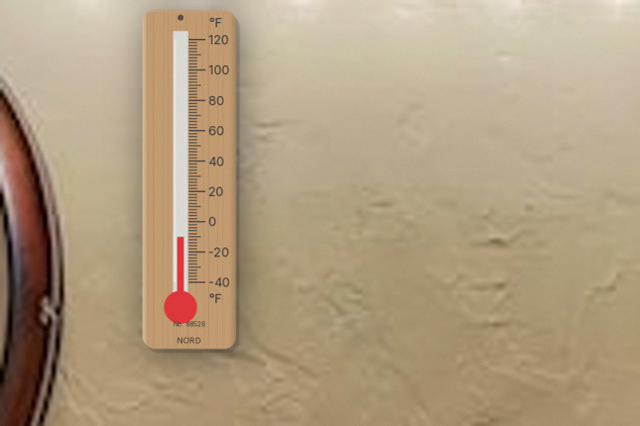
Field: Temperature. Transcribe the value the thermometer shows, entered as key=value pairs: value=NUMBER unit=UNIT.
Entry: value=-10 unit=°F
